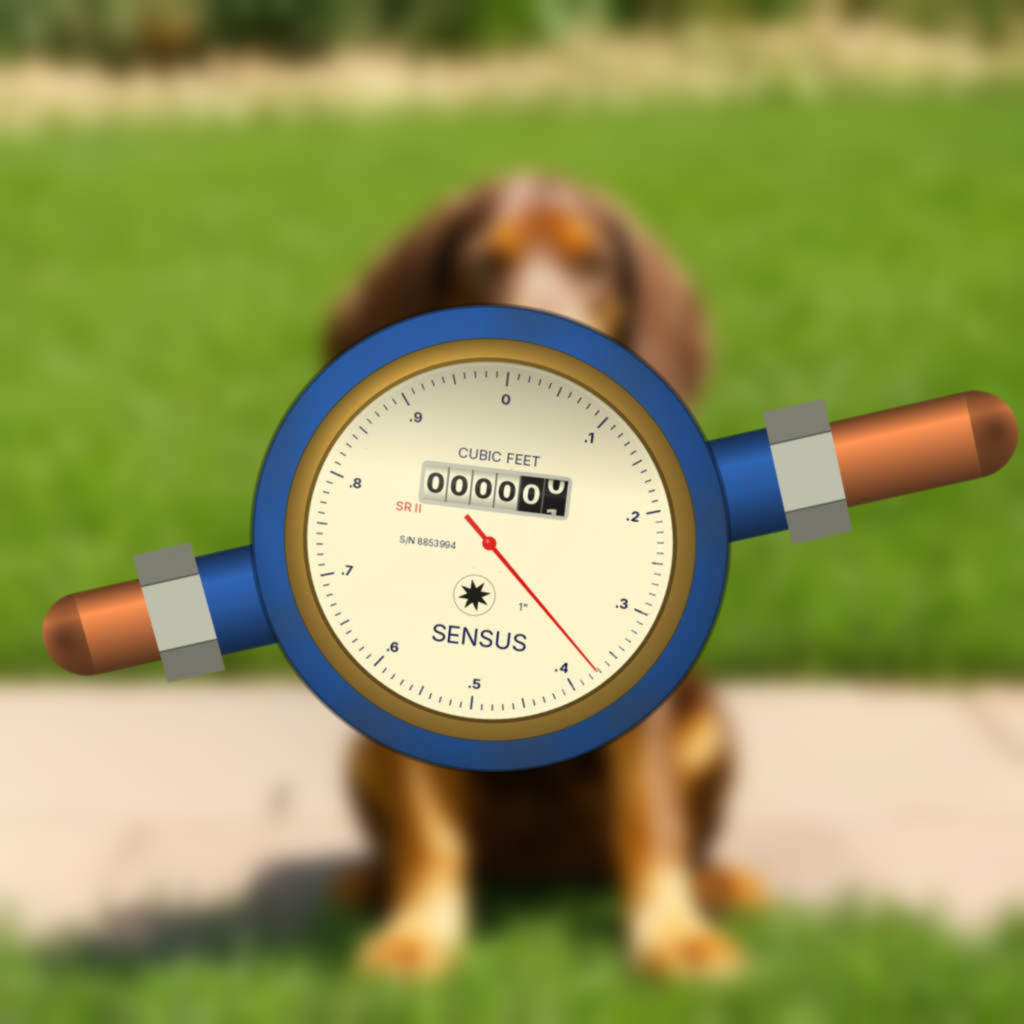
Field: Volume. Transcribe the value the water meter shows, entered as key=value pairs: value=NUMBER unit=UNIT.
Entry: value=0.37 unit=ft³
